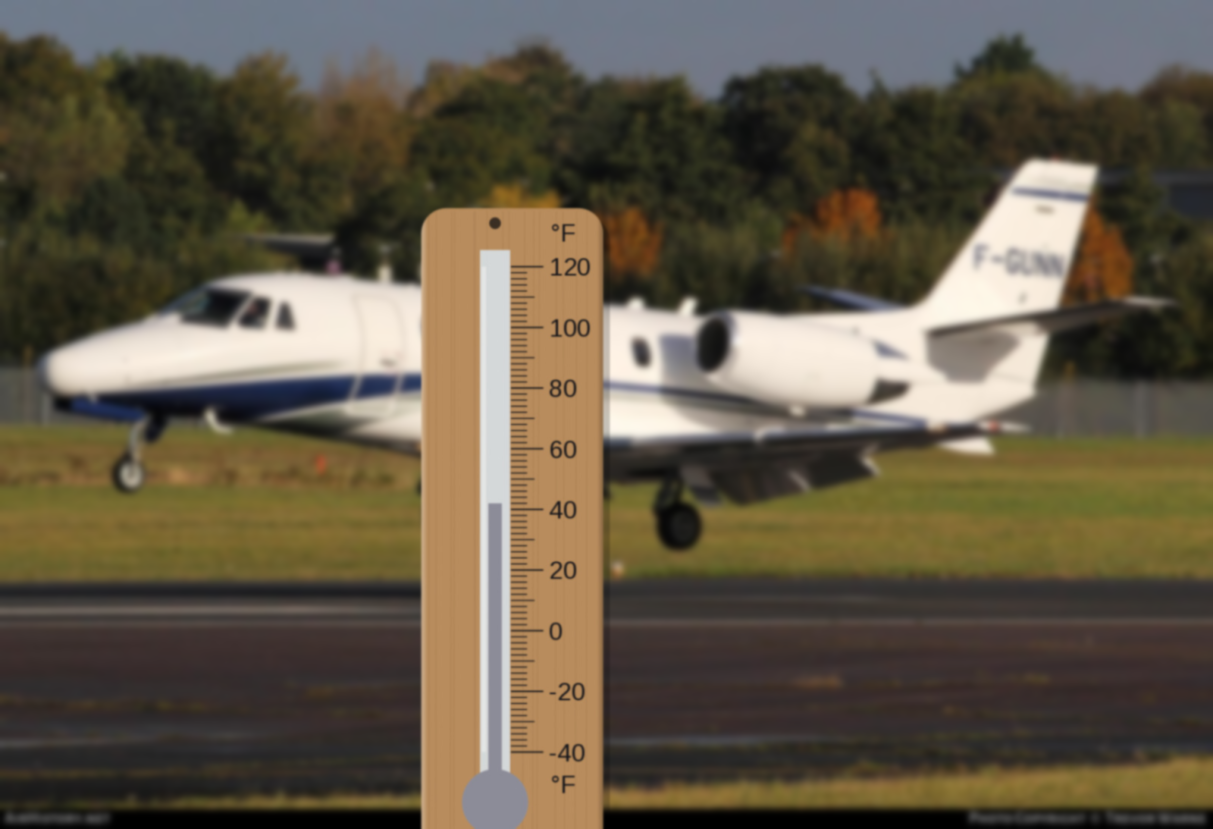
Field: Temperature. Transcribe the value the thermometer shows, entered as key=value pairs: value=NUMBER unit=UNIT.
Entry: value=42 unit=°F
